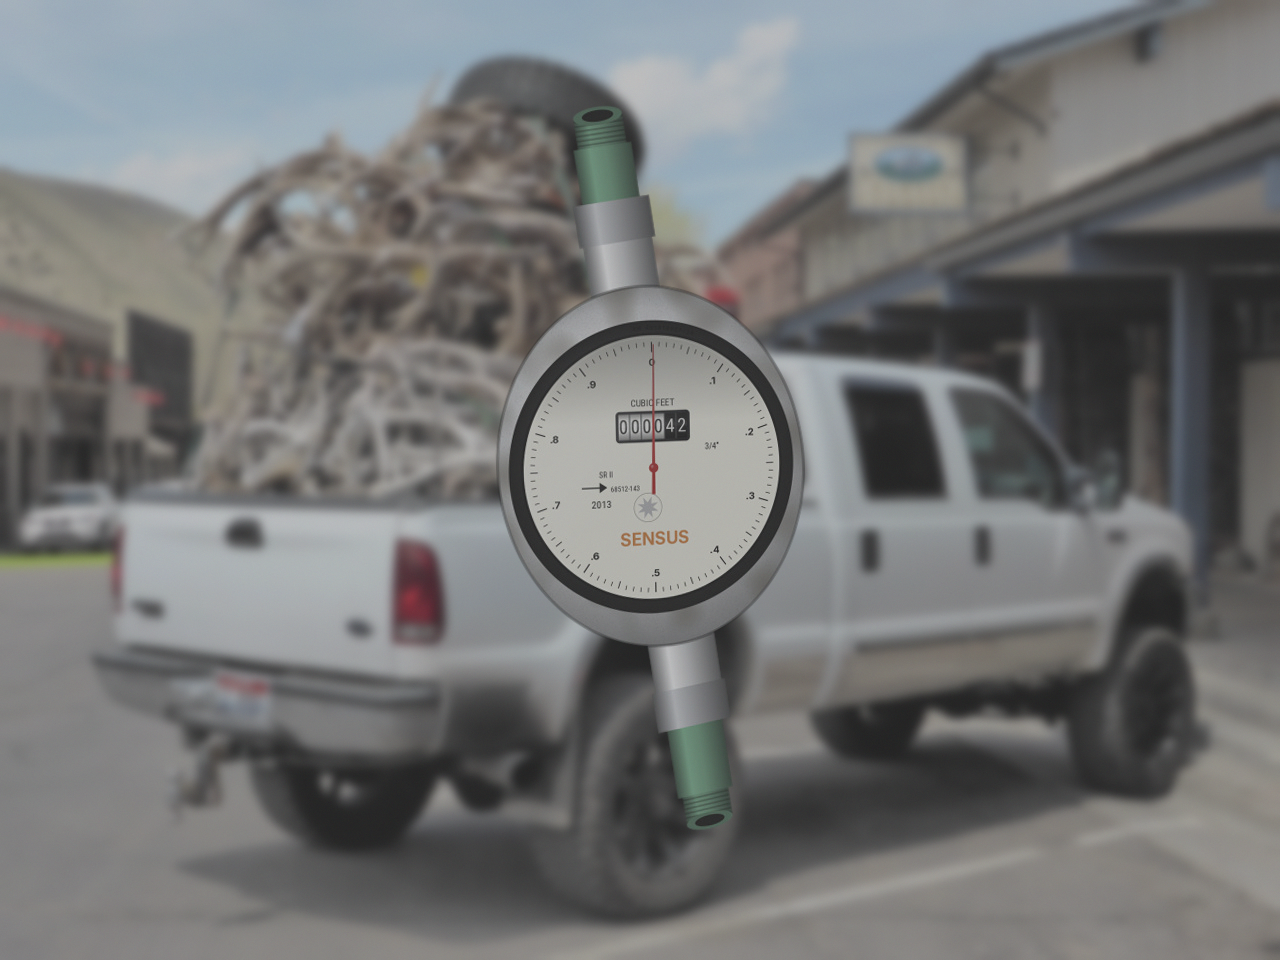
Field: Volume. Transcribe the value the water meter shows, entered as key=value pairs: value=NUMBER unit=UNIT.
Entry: value=42.00 unit=ft³
